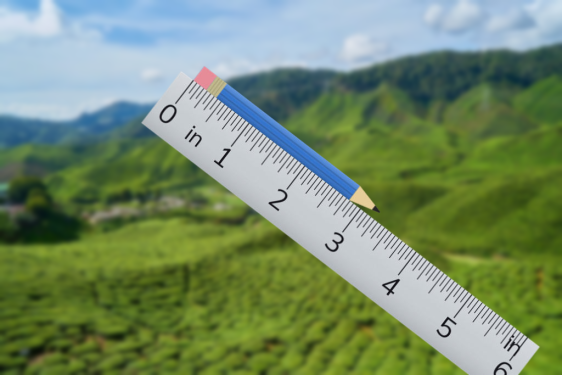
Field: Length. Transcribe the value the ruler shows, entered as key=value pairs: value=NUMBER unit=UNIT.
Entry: value=3.25 unit=in
